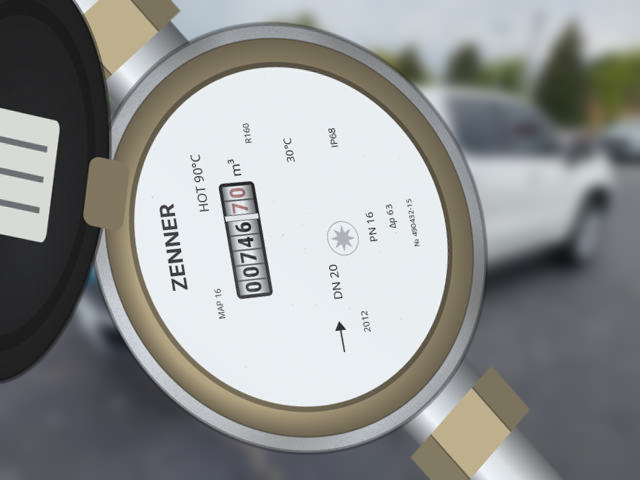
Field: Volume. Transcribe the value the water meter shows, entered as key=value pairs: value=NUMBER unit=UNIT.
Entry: value=746.70 unit=m³
